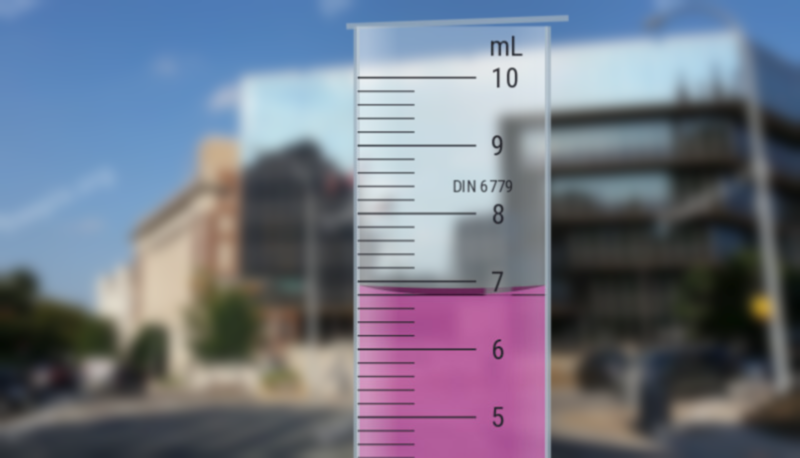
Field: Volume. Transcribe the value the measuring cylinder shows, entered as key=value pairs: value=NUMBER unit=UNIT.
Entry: value=6.8 unit=mL
